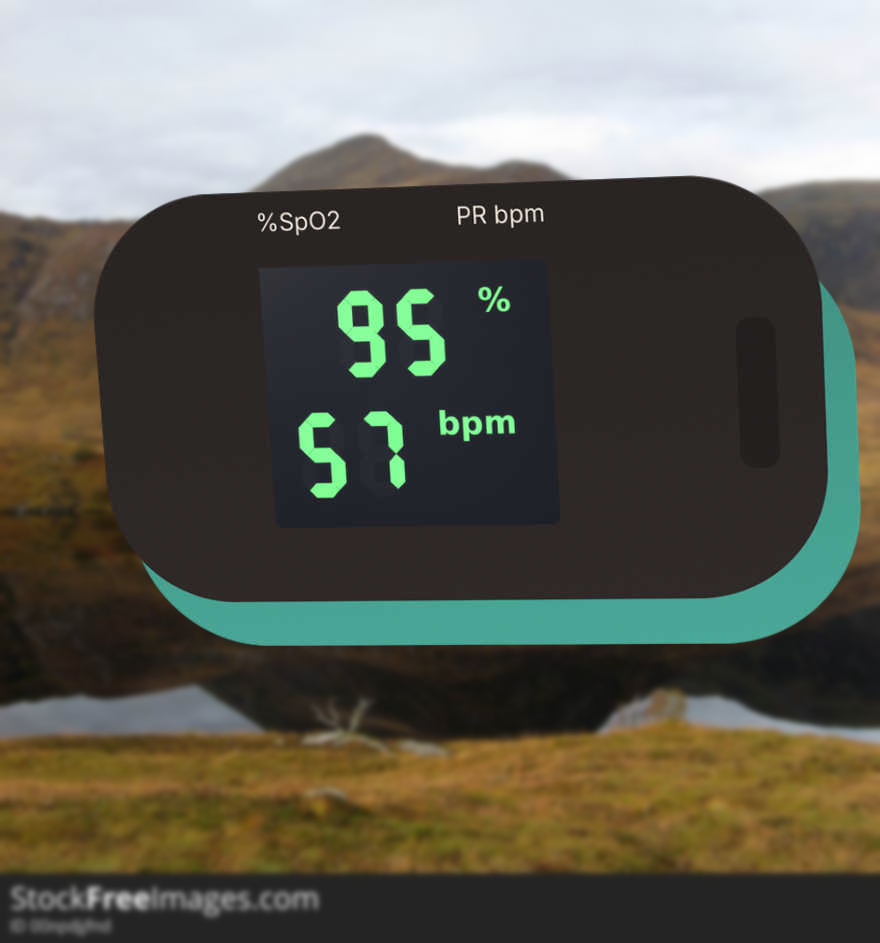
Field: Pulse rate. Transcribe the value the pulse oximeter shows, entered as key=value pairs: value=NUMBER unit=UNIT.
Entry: value=57 unit=bpm
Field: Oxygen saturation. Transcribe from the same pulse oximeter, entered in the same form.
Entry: value=95 unit=%
